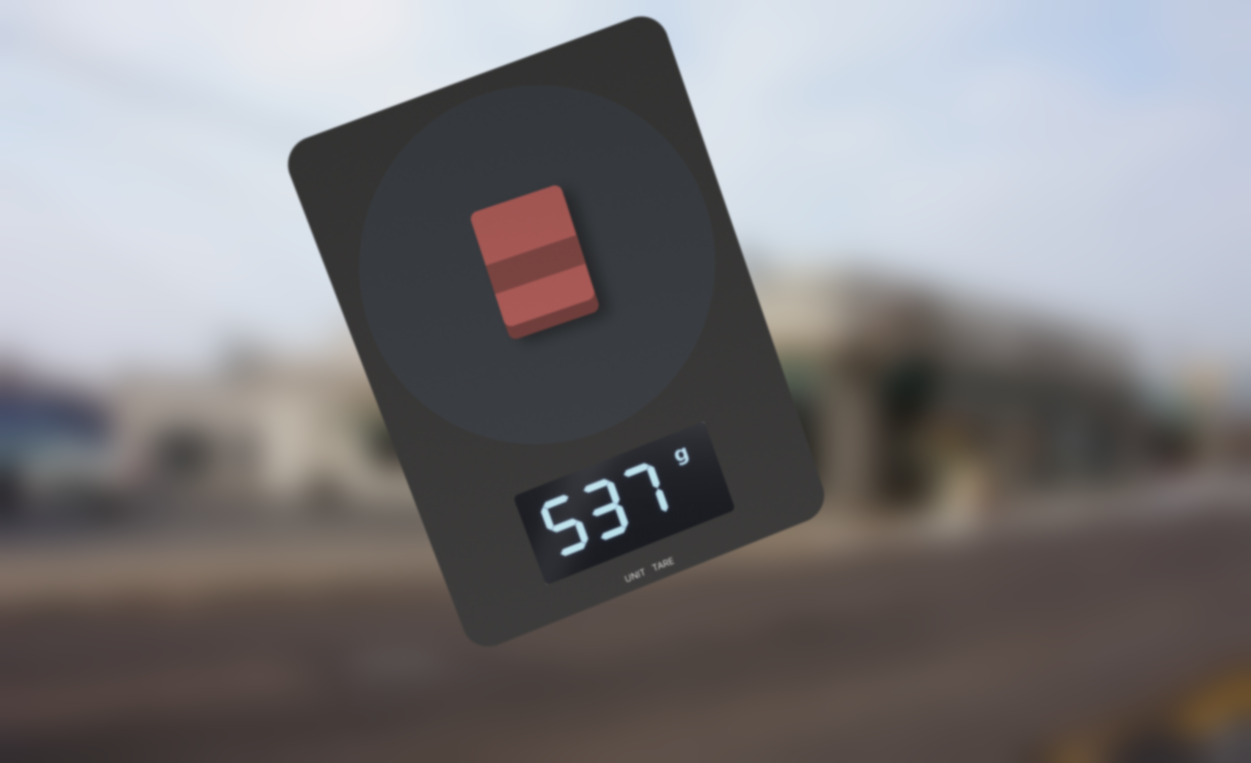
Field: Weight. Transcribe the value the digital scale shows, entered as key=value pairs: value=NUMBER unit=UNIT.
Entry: value=537 unit=g
